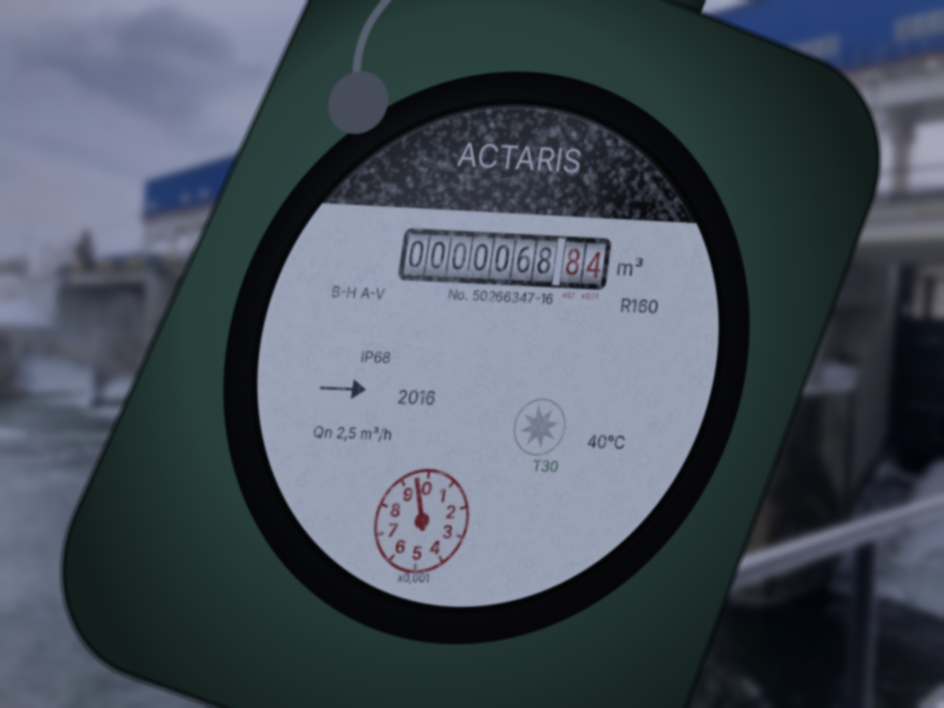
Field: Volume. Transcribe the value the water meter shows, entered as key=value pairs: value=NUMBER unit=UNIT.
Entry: value=68.839 unit=m³
